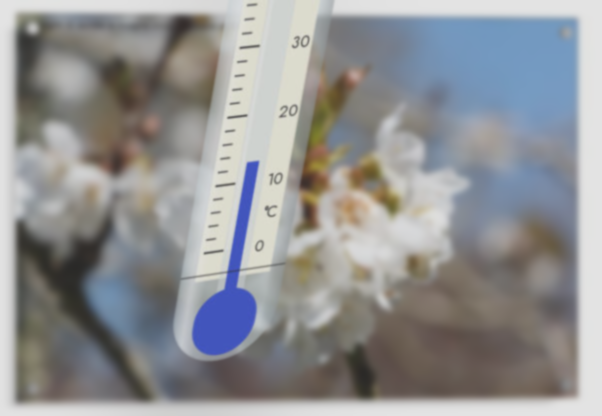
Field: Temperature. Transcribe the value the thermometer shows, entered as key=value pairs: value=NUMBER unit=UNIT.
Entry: value=13 unit=°C
